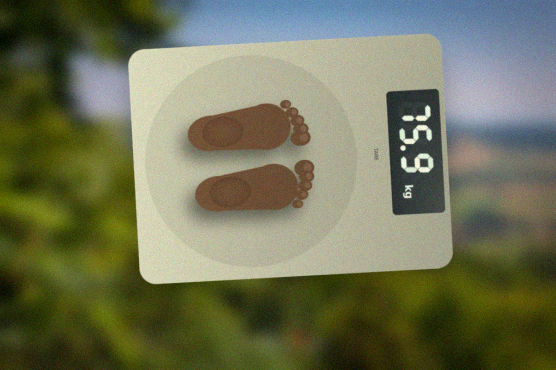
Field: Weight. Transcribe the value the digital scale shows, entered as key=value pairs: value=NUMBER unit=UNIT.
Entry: value=75.9 unit=kg
